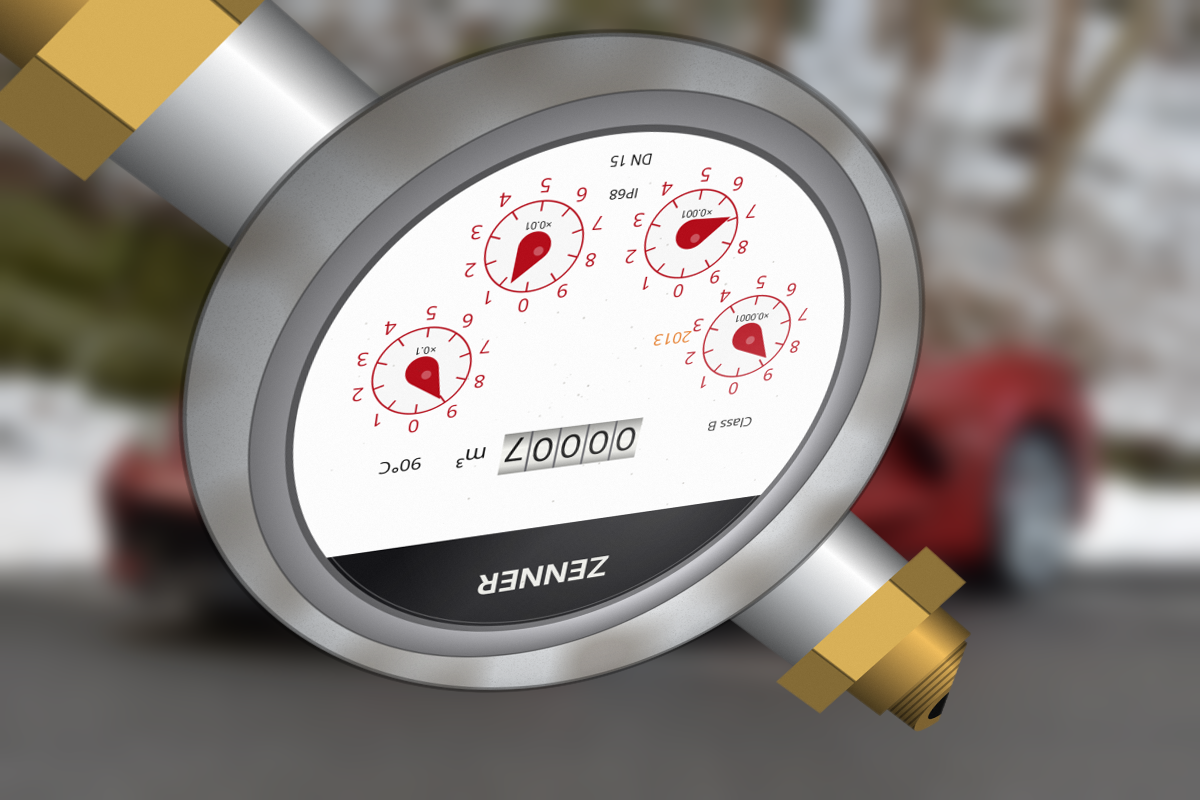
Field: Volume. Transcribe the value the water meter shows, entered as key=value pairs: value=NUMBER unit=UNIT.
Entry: value=6.9068 unit=m³
